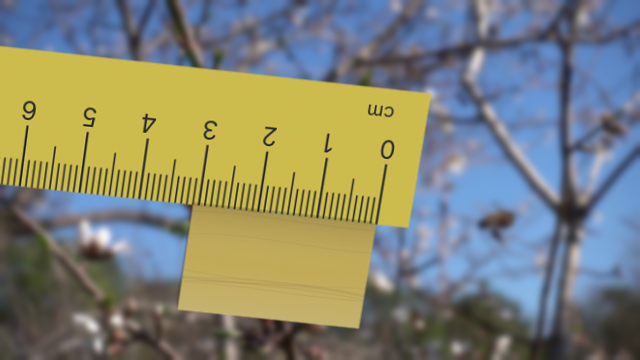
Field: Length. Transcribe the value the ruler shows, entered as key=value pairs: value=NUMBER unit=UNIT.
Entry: value=3.1 unit=cm
